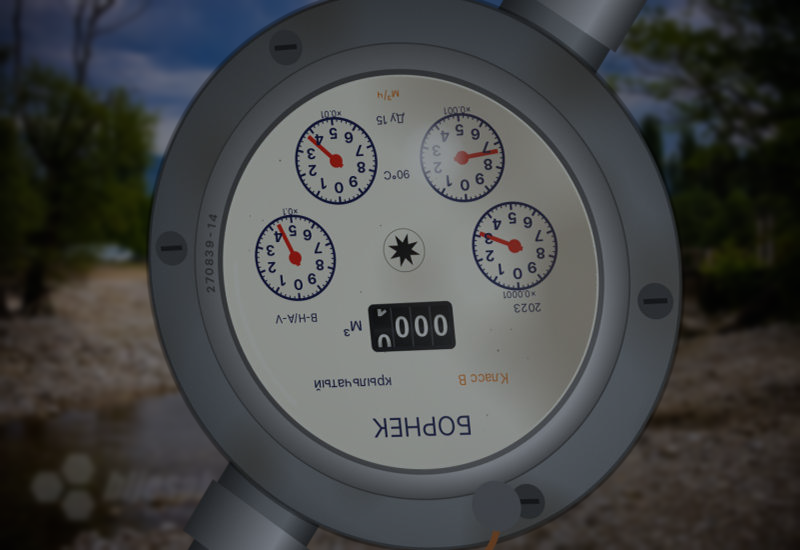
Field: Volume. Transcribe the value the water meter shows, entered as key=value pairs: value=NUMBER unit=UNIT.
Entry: value=0.4373 unit=m³
